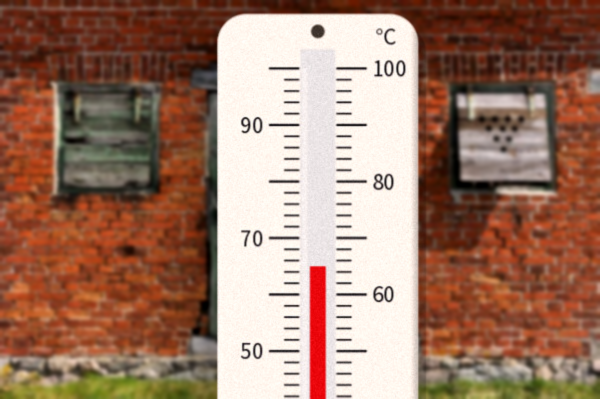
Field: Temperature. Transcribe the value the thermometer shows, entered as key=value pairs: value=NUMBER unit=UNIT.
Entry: value=65 unit=°C
